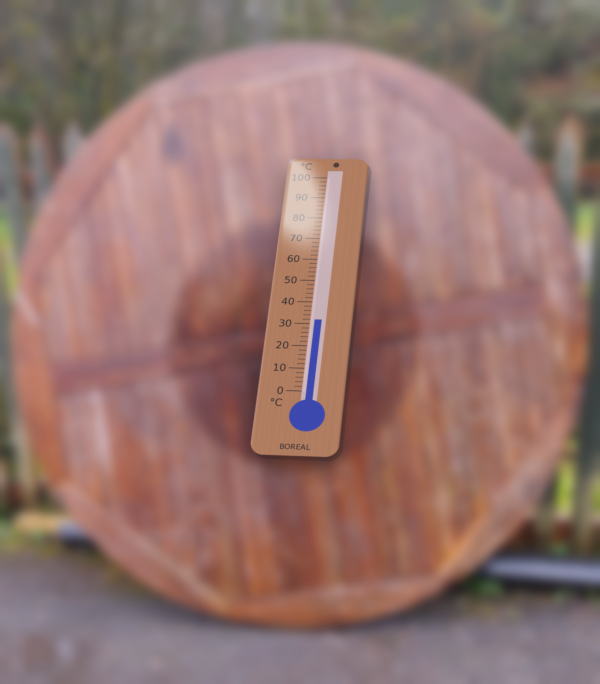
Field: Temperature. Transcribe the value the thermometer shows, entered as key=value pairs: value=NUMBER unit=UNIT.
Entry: value=32 unit=°C
